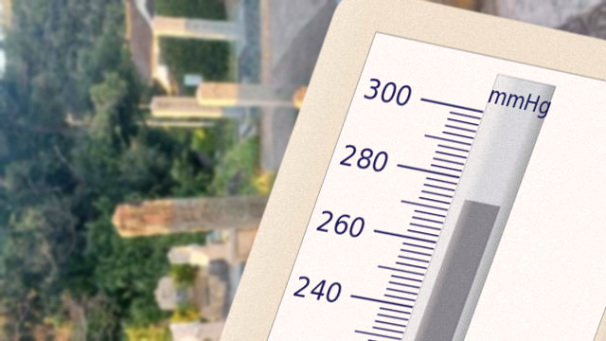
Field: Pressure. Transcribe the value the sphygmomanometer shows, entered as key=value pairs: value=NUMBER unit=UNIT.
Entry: value=274 unit=mmHg
